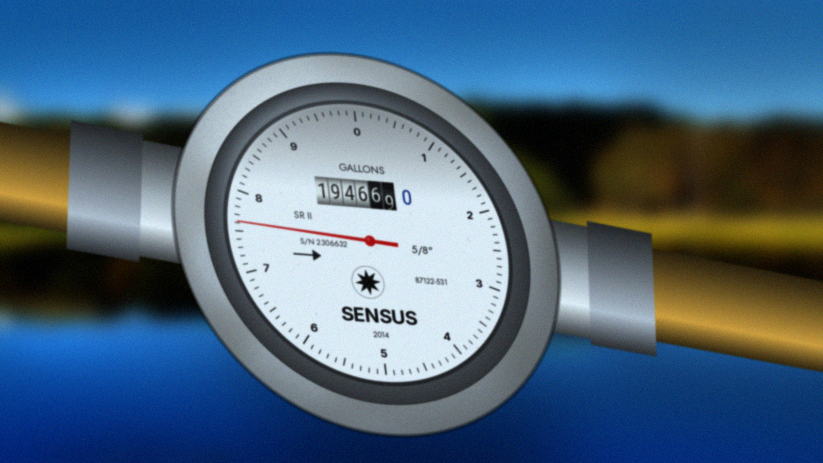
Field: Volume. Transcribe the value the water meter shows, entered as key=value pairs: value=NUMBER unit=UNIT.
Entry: value=1946687.6 unit=gal
